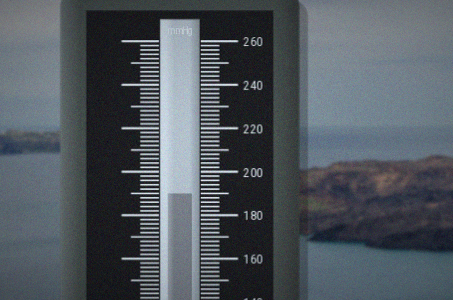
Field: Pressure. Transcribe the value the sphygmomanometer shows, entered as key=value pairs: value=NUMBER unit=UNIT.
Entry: value=190 unit=mmHg
